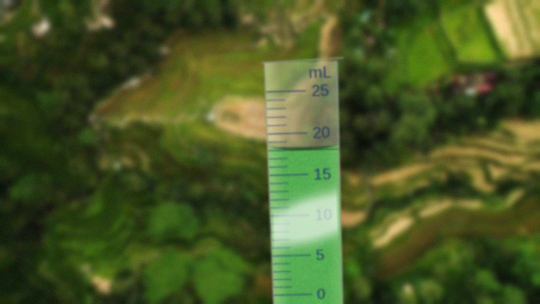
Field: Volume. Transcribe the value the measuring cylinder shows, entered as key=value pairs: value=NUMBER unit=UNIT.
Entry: value=18 unit=mL
